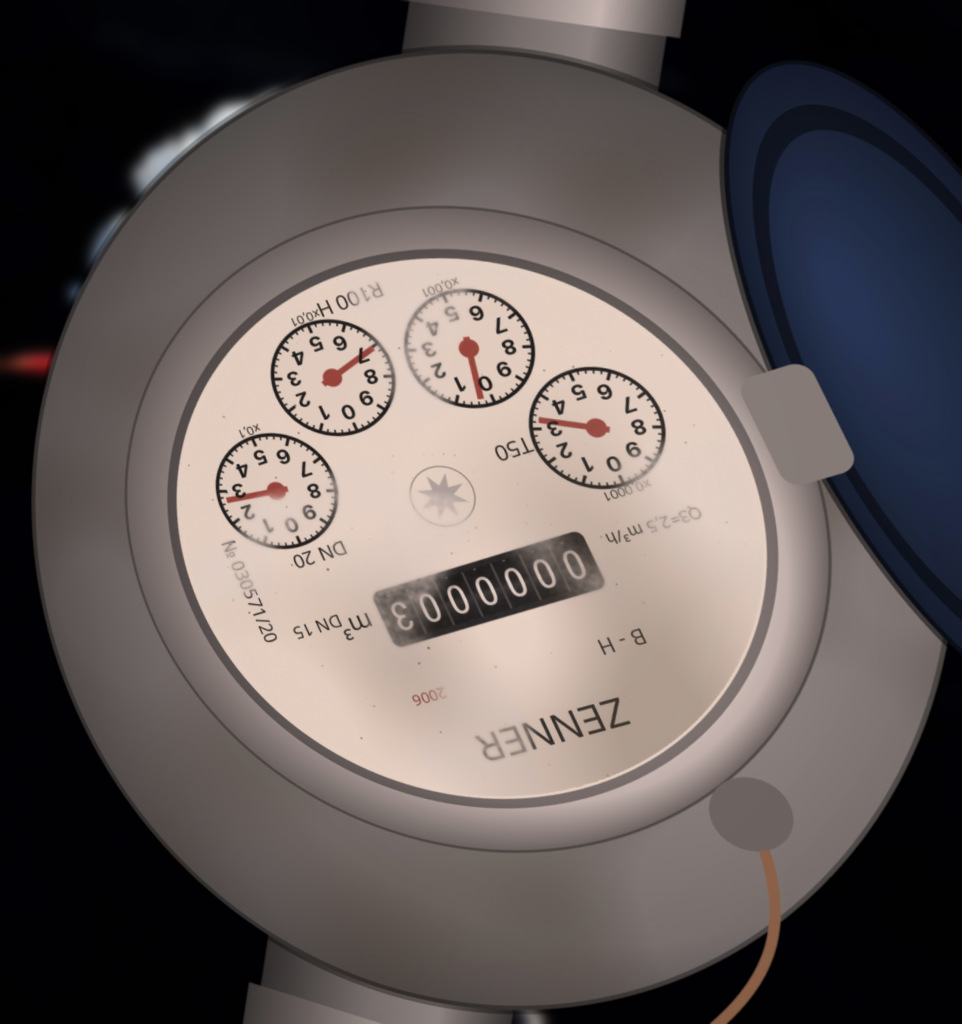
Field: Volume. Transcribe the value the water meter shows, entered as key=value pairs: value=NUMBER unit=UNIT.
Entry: value=3.2703 unit=m³
